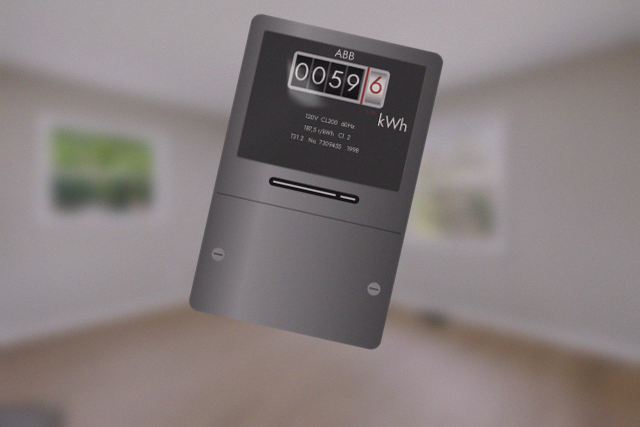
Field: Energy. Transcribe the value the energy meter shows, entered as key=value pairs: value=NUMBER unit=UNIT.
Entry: value=59.6 unit=kWh
